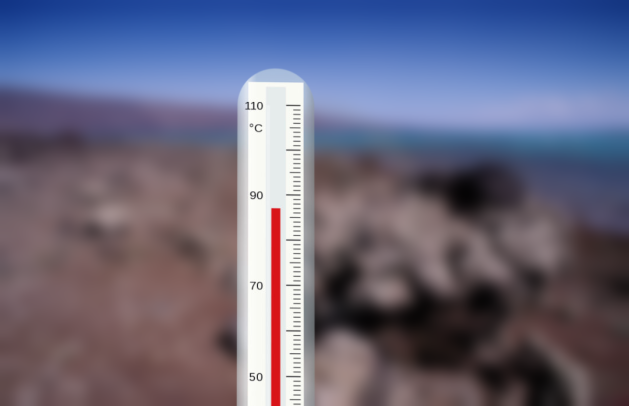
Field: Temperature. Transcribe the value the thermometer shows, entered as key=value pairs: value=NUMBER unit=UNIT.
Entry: value=87 unit=°C
